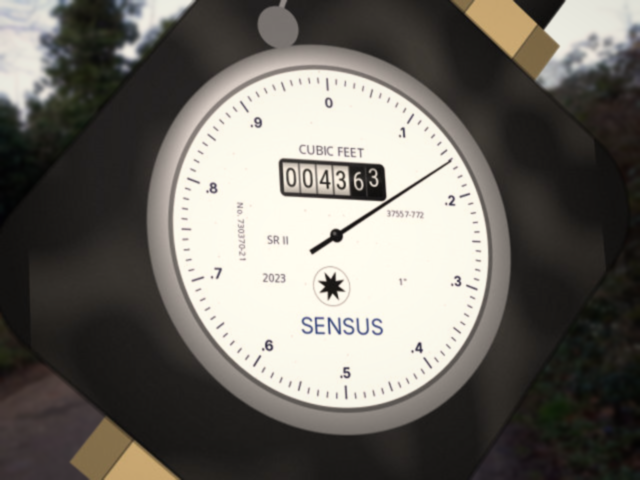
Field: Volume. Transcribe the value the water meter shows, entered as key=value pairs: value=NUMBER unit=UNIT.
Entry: value=4363.16 unit=ft³
